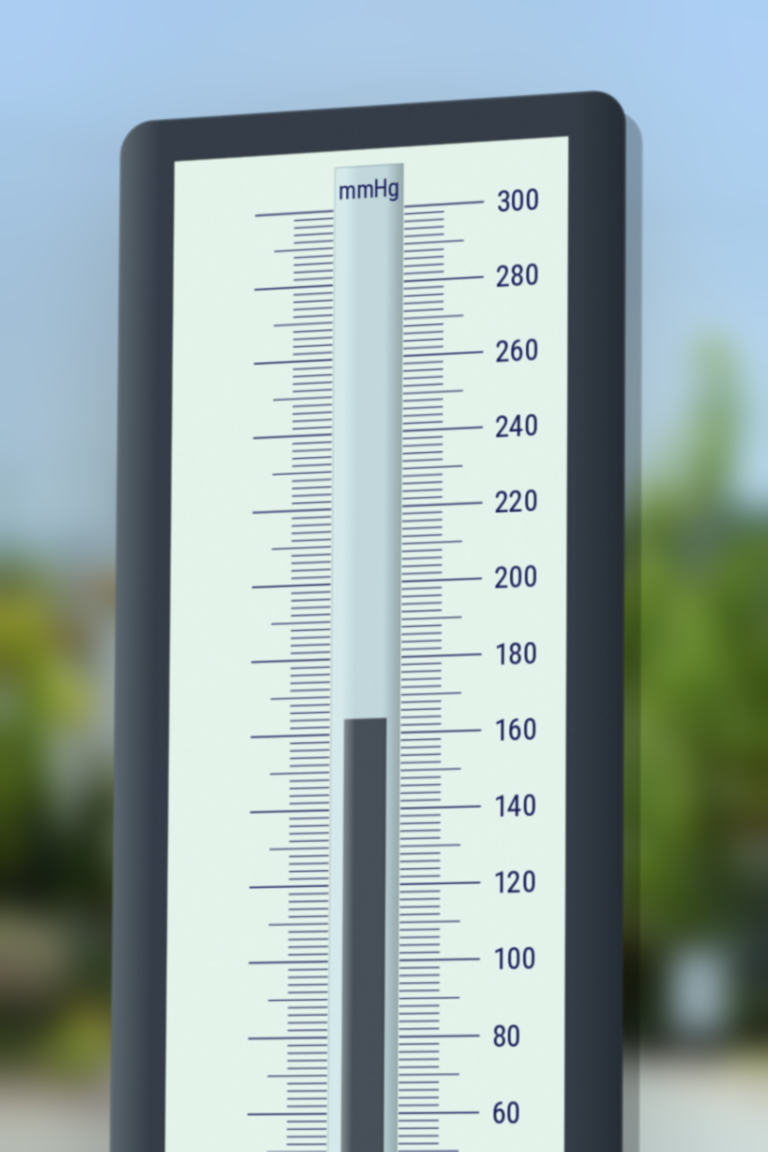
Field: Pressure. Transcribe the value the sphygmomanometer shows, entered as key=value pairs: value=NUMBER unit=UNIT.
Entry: value=164 unit=mmHg
